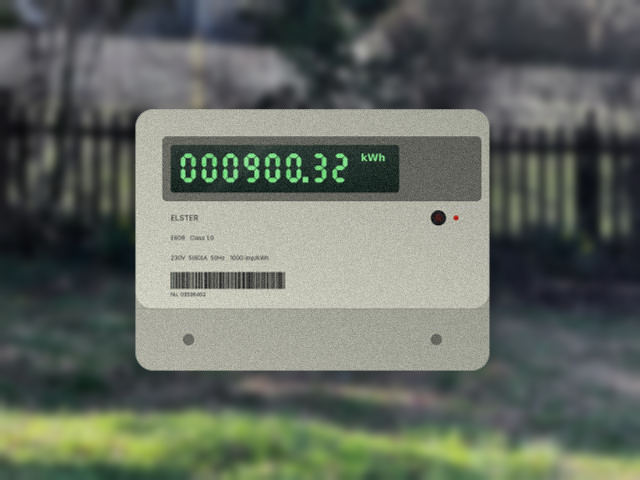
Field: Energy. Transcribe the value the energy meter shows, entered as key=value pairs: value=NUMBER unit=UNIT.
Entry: value=900.32 unit=kWh
